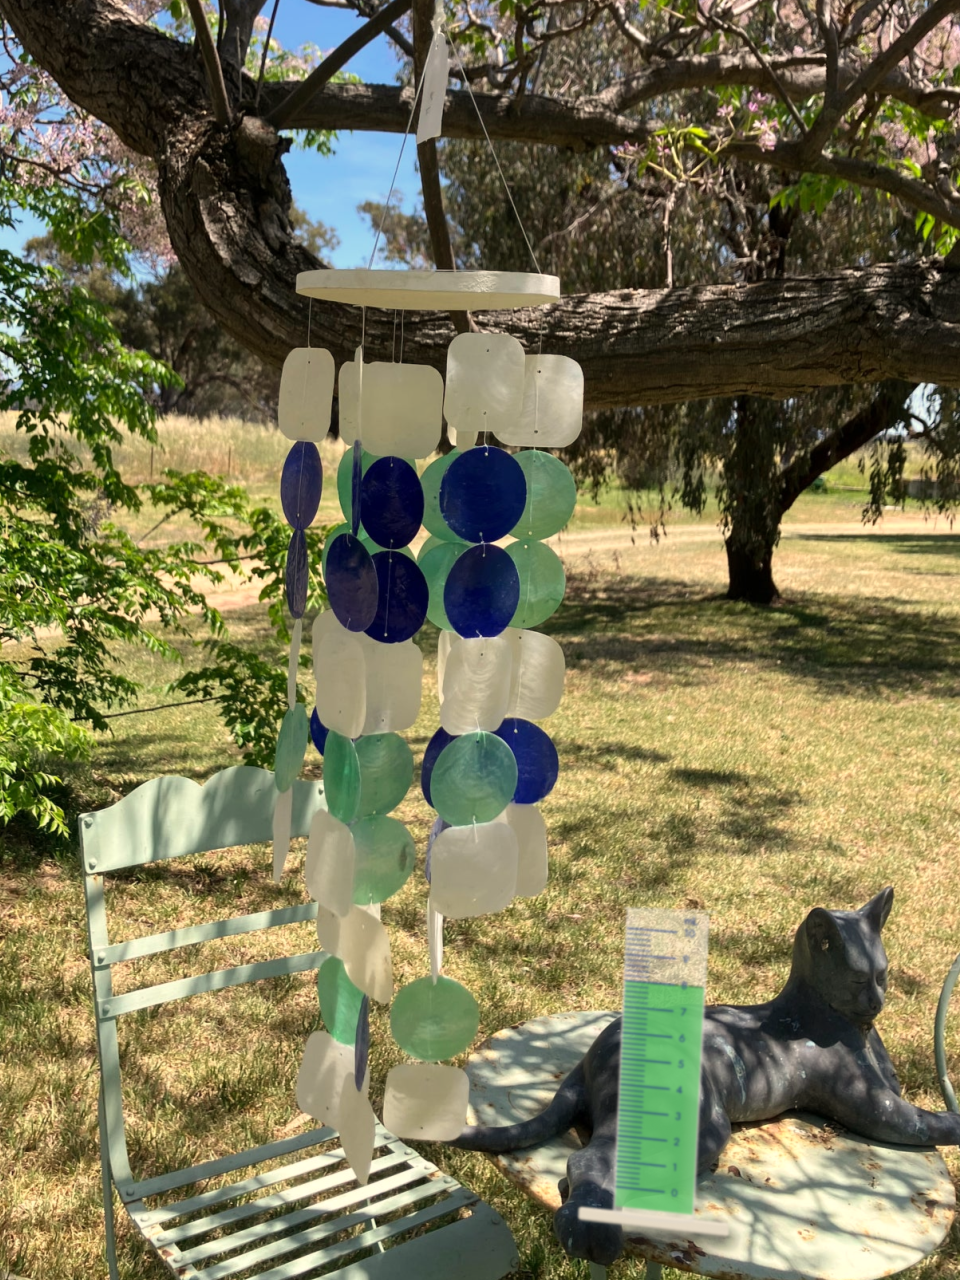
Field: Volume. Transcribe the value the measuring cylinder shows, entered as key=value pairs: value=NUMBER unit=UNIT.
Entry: value=8 unit=mL
